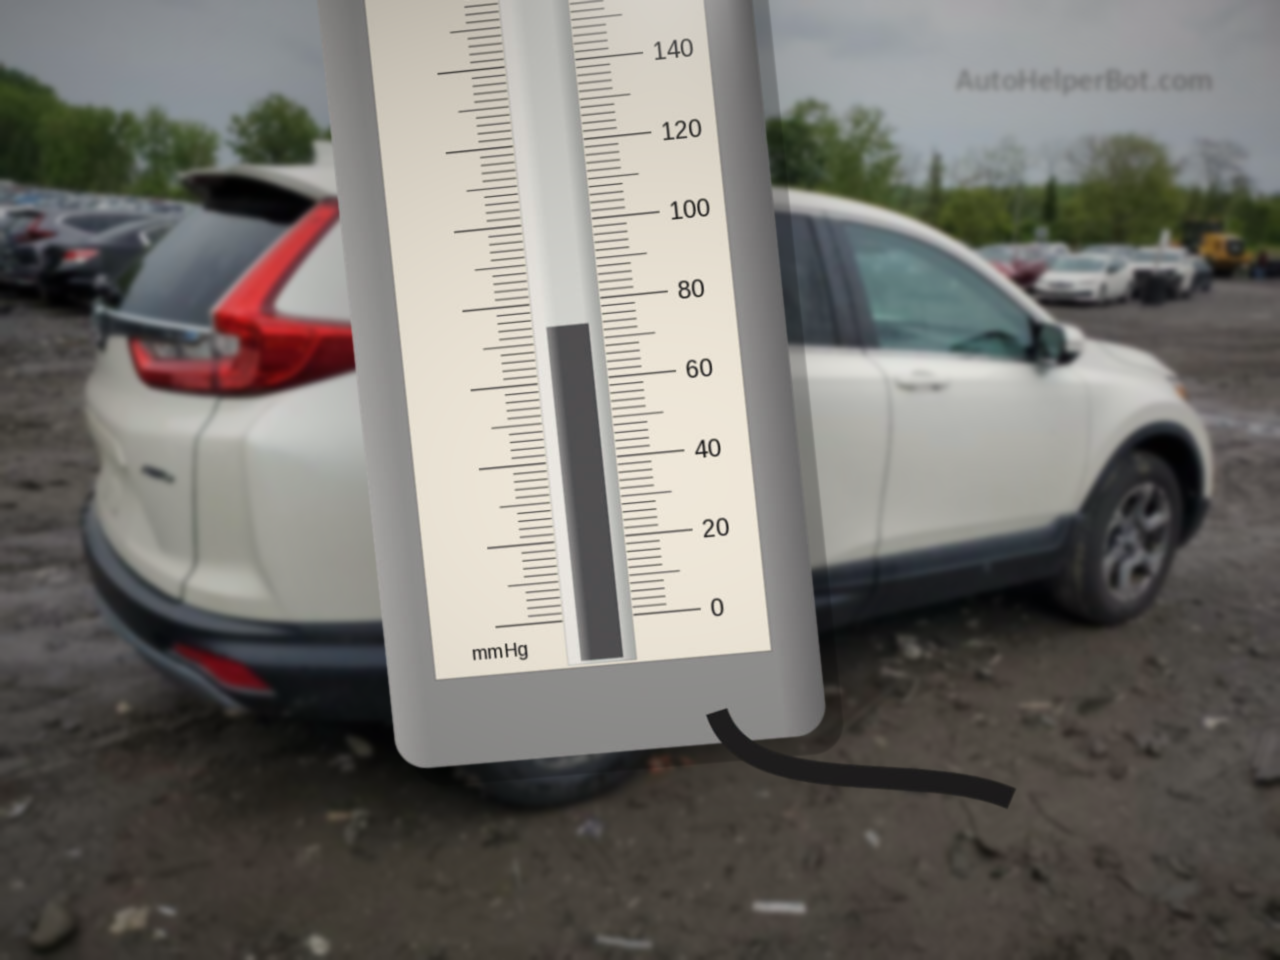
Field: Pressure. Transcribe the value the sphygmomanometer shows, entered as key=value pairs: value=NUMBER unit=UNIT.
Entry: value=74 unit=mmHg
